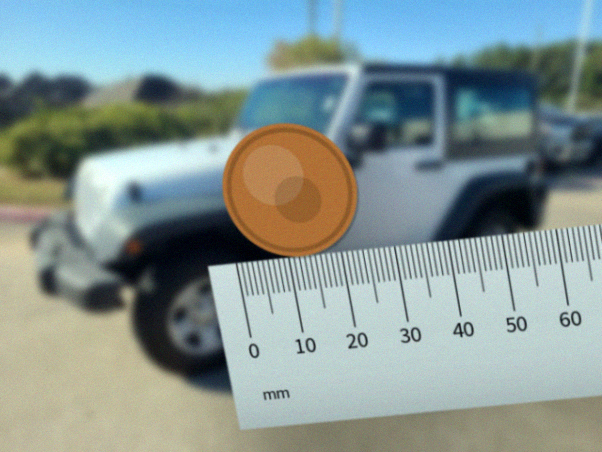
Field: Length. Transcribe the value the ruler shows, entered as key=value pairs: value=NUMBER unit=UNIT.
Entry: value=25 unit=mm
